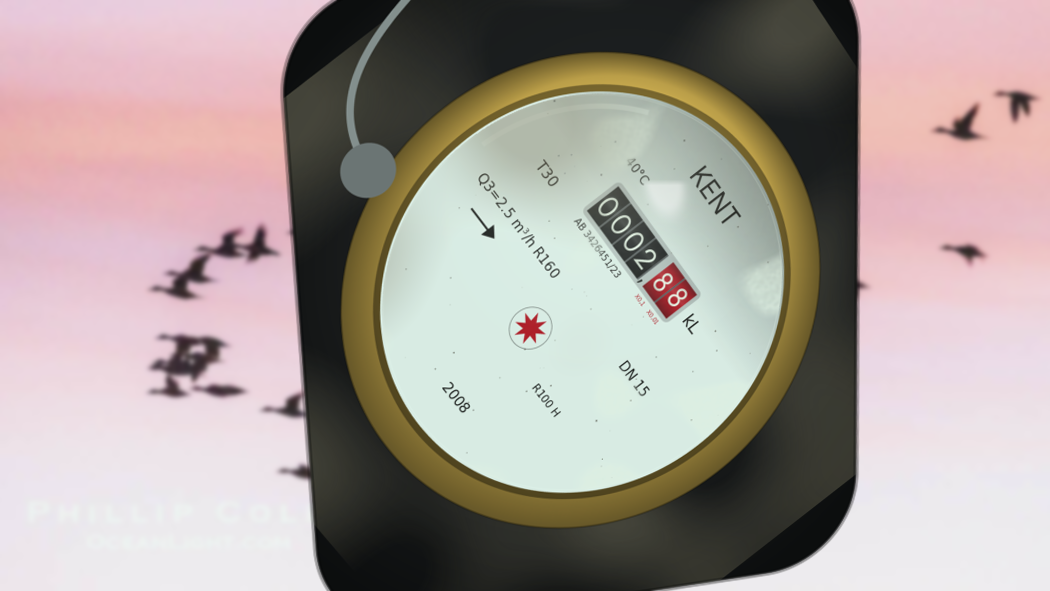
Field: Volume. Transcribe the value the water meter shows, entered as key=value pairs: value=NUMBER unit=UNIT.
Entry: value=2.88 unit=kL
